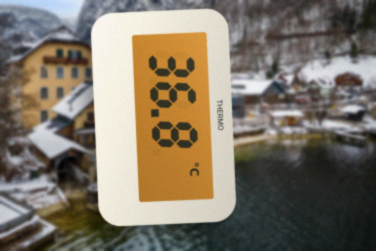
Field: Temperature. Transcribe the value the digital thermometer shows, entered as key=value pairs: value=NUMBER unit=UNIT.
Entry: value=36.8 unit=°C
